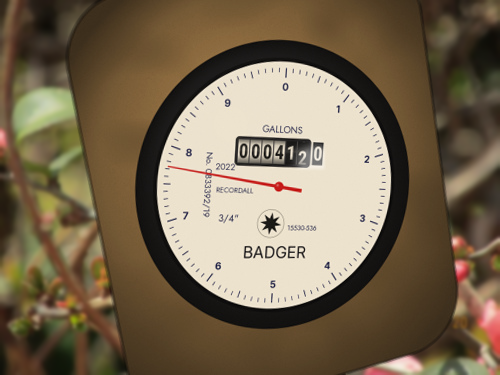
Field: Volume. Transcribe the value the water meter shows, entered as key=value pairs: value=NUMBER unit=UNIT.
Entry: value=4117.7 unit=gal
